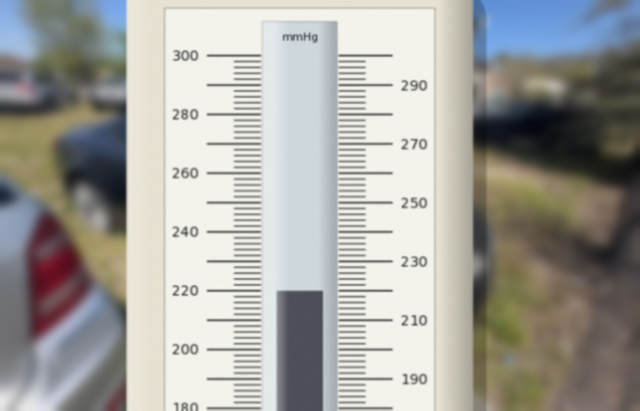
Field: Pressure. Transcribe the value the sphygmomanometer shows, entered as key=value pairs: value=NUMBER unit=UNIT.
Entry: value=220 unit=mmHg
